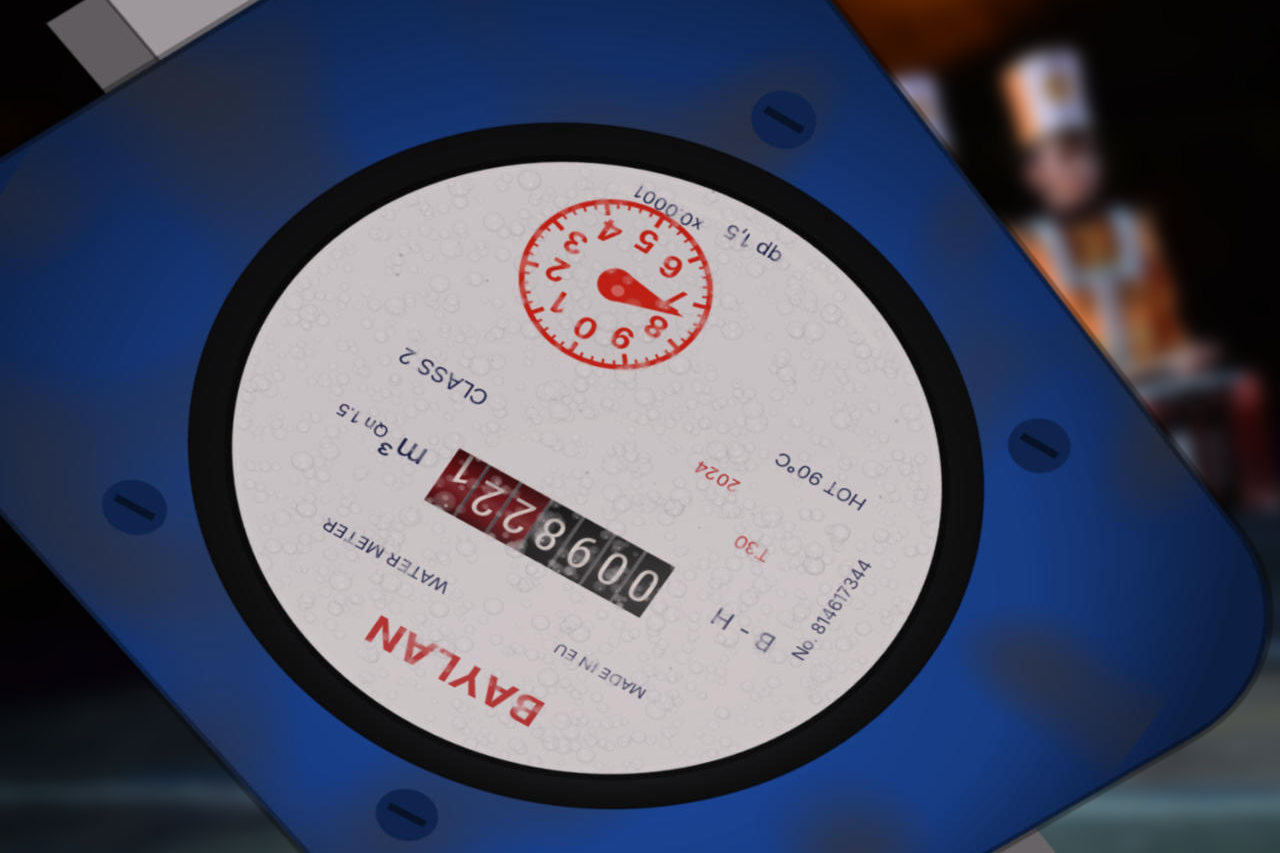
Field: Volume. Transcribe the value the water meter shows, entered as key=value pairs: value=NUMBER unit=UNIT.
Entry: value=98.2207 unit=m³
